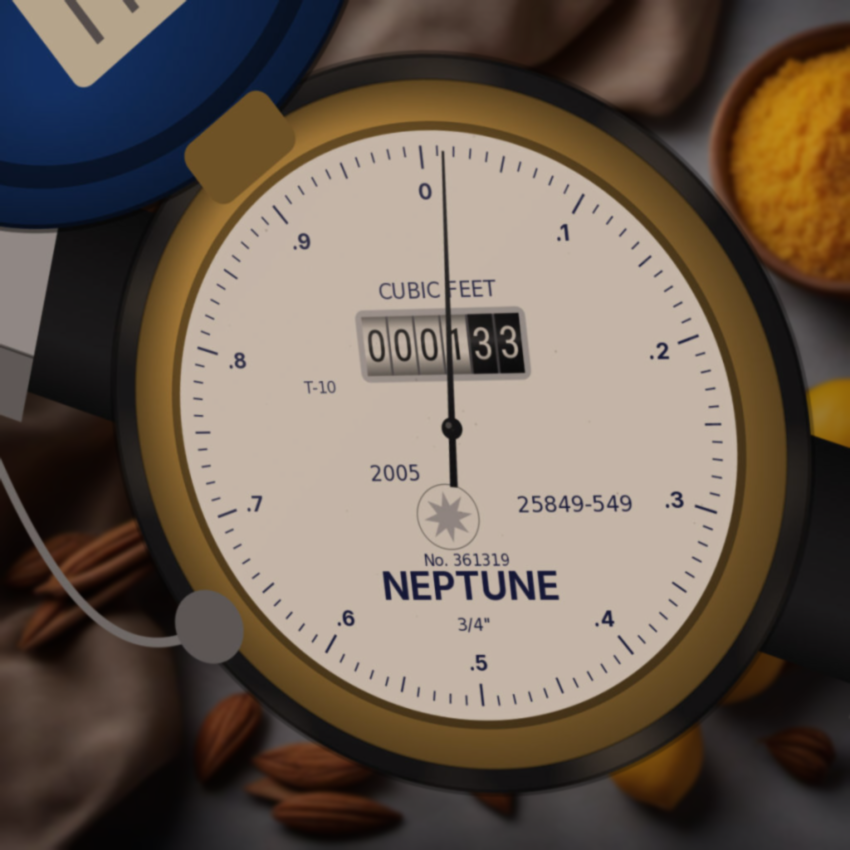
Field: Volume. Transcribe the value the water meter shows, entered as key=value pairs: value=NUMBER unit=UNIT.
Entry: value=133.01 unit=ft³
